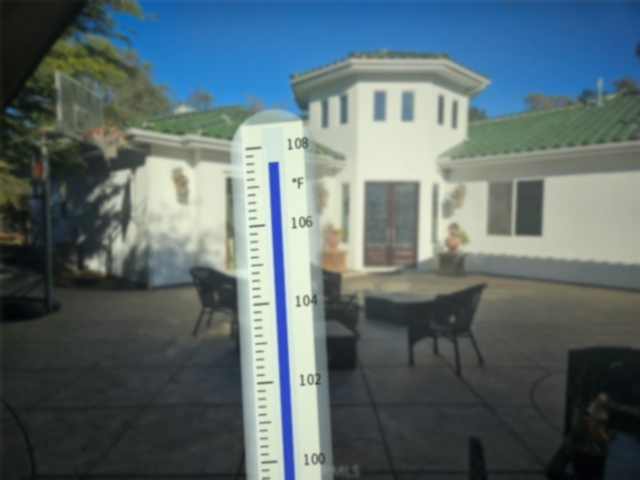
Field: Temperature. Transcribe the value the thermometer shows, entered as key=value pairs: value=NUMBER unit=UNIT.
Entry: value=107.6 unit=°F
